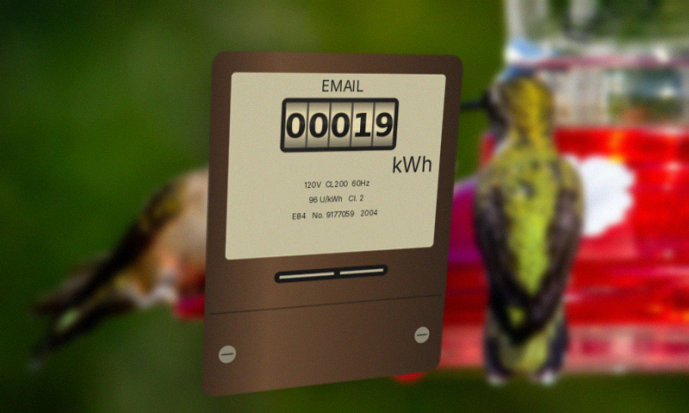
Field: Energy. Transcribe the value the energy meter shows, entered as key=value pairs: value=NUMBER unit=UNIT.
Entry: value=19 unit=kWh
